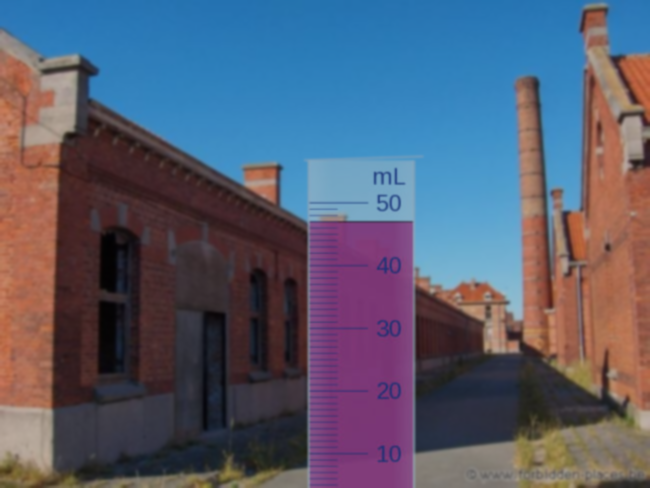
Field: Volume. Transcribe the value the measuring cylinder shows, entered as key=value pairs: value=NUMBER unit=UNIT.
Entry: value=47 unit=mL
